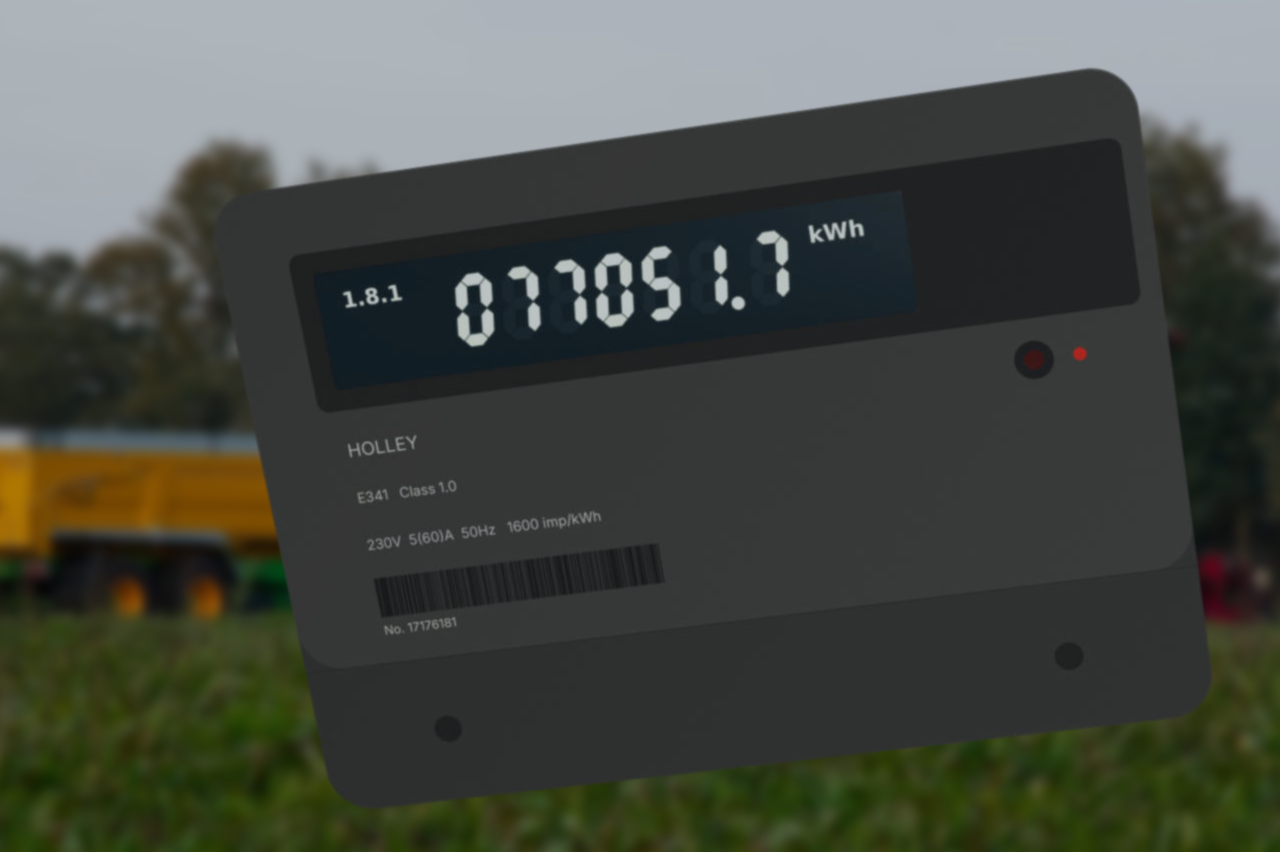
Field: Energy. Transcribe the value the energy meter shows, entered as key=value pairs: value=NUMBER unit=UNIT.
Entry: value=77051.7 unit=kWh
